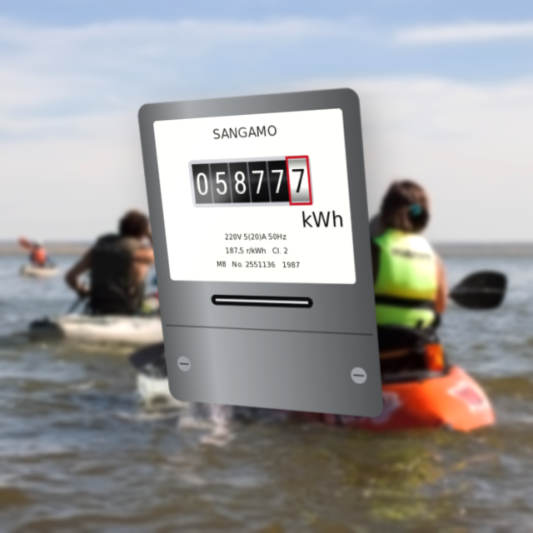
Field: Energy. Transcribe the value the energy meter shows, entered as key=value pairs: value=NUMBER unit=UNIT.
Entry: value=5877.7 unit=kWh
